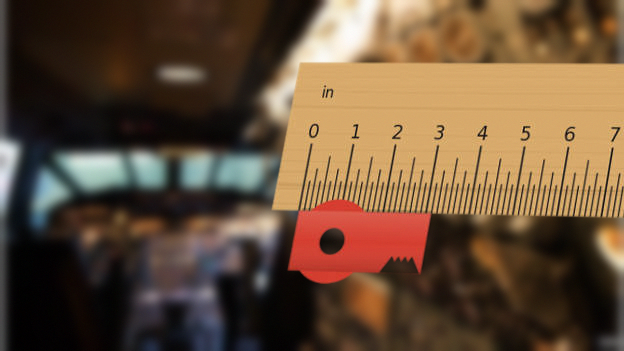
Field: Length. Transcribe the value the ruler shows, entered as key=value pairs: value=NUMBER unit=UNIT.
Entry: value=3.125 unit=in
